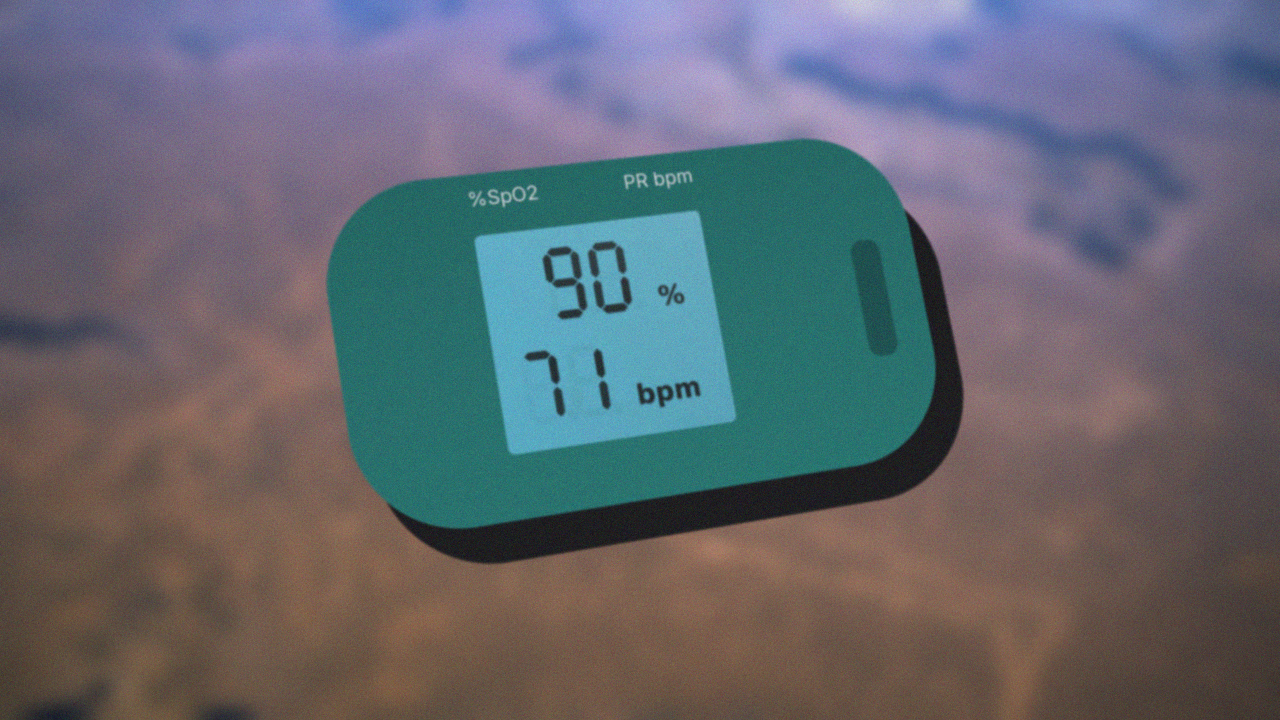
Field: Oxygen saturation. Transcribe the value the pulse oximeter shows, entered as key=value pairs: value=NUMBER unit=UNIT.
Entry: value=90 unit=%
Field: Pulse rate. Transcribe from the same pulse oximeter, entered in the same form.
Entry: value=71 unit=bpm
